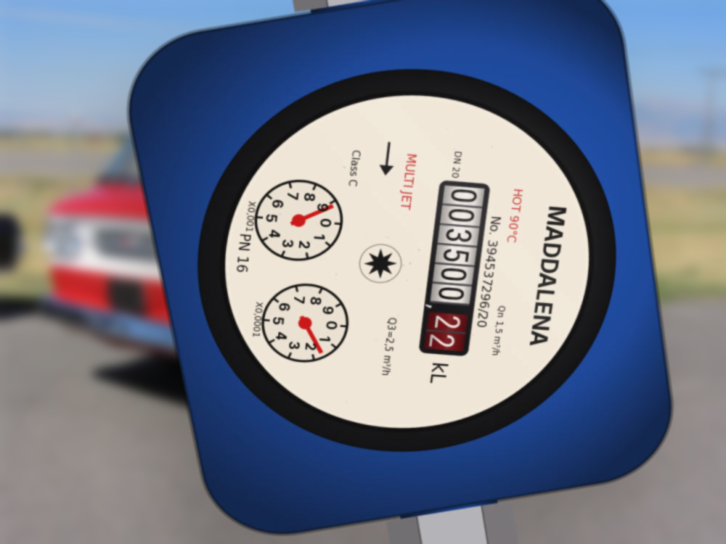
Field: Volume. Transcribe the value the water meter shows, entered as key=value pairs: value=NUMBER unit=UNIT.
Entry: value=3500.2191 unit=kL
